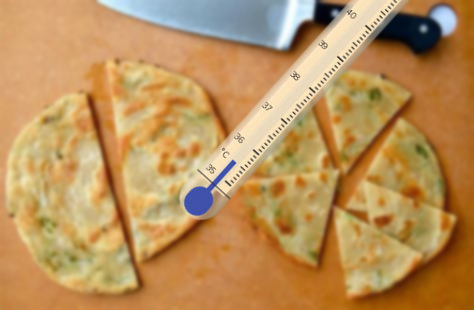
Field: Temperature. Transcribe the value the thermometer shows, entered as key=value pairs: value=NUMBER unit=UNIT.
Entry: value=35.5 unit=°C
